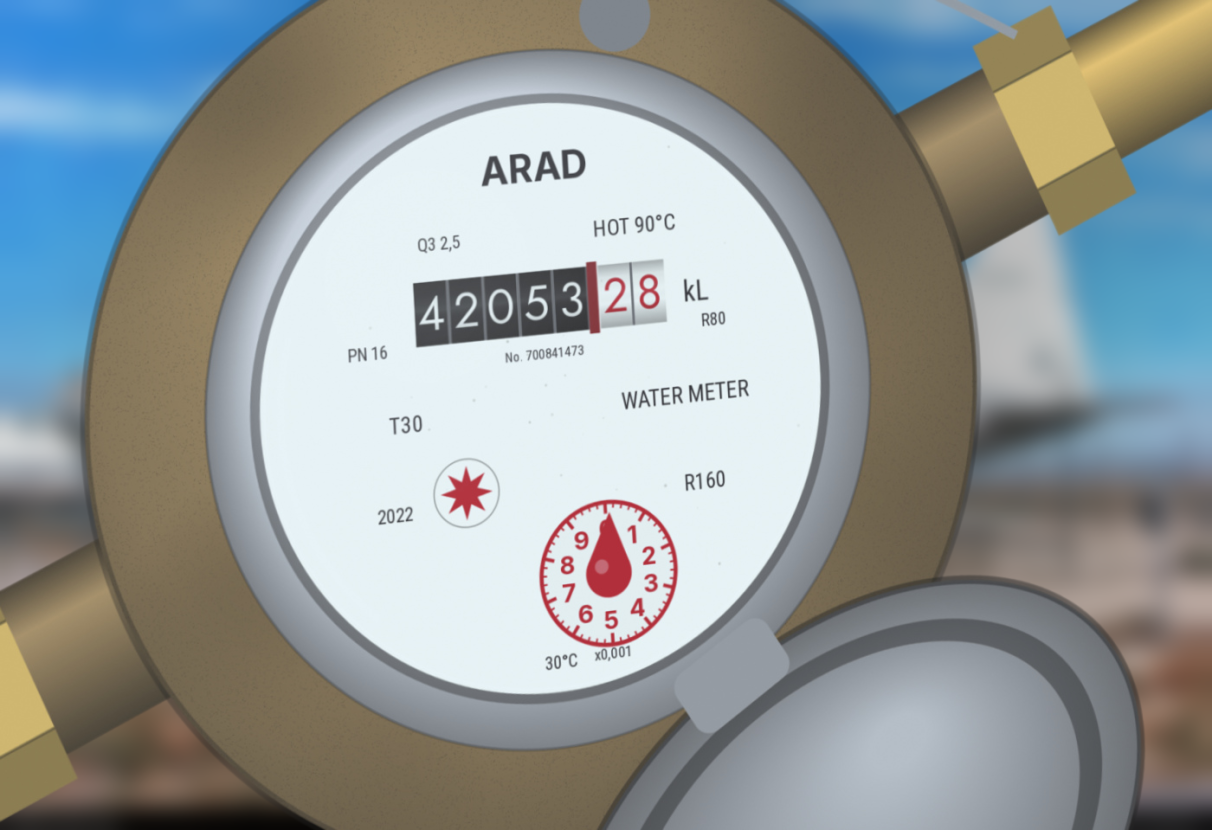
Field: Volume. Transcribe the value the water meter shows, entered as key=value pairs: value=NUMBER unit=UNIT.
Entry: value=42053.280 unit=kL
